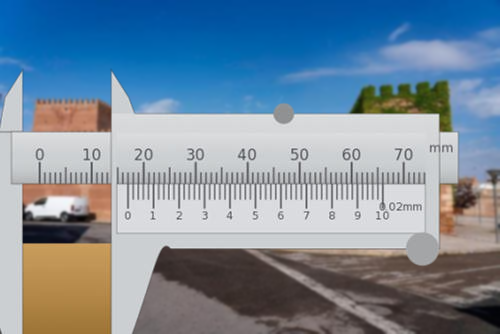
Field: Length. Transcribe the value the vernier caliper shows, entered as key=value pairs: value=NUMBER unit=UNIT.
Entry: value=17.0 unit=mm
